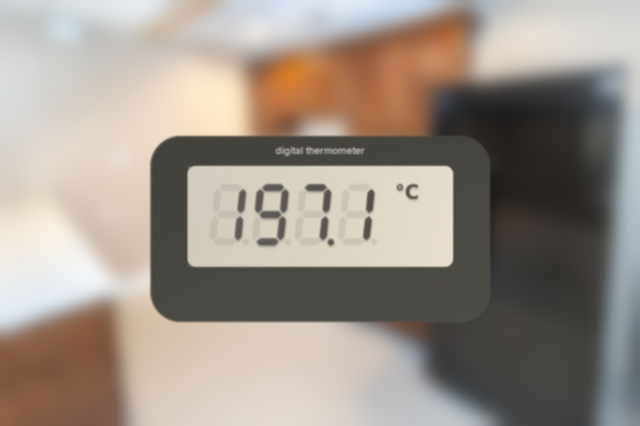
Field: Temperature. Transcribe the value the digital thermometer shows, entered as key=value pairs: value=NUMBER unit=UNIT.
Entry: value=197.1 unit=°C
